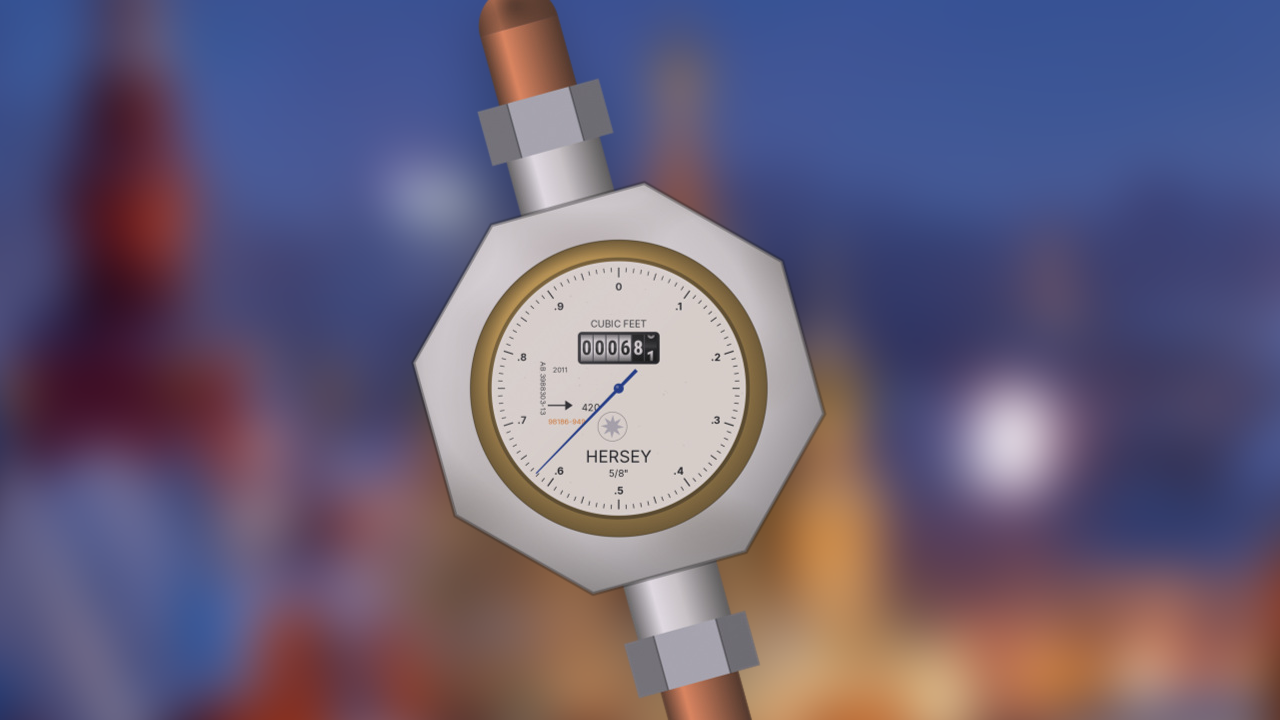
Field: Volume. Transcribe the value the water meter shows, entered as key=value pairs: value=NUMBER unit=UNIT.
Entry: value=680.62 unit=ft³
